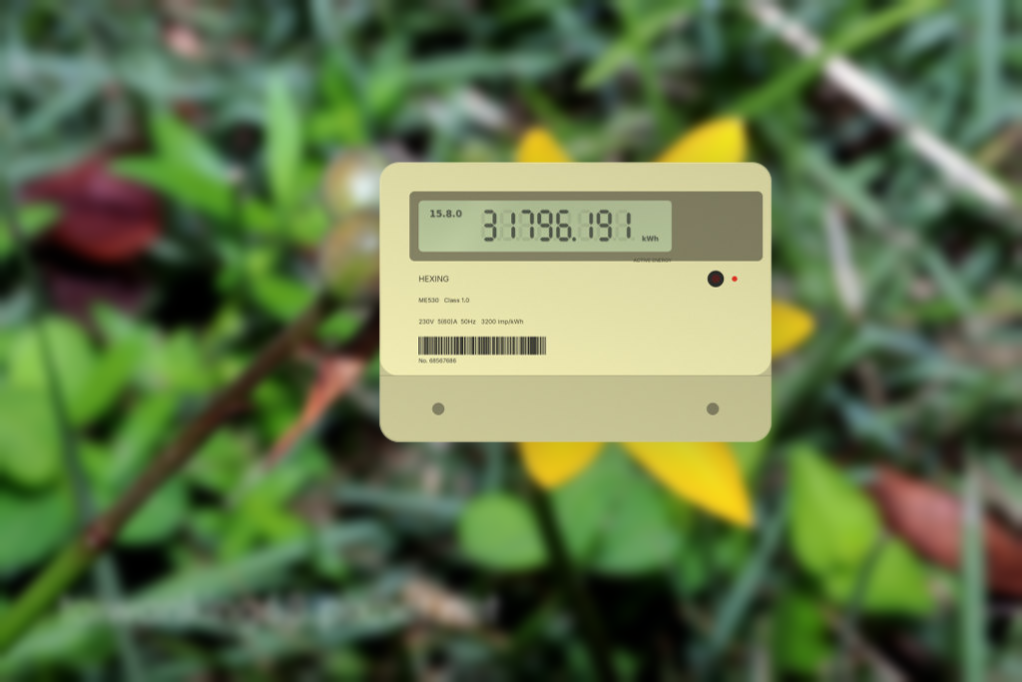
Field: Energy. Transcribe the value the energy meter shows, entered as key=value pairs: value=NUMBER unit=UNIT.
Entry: value=31796.191 unit=kWh
